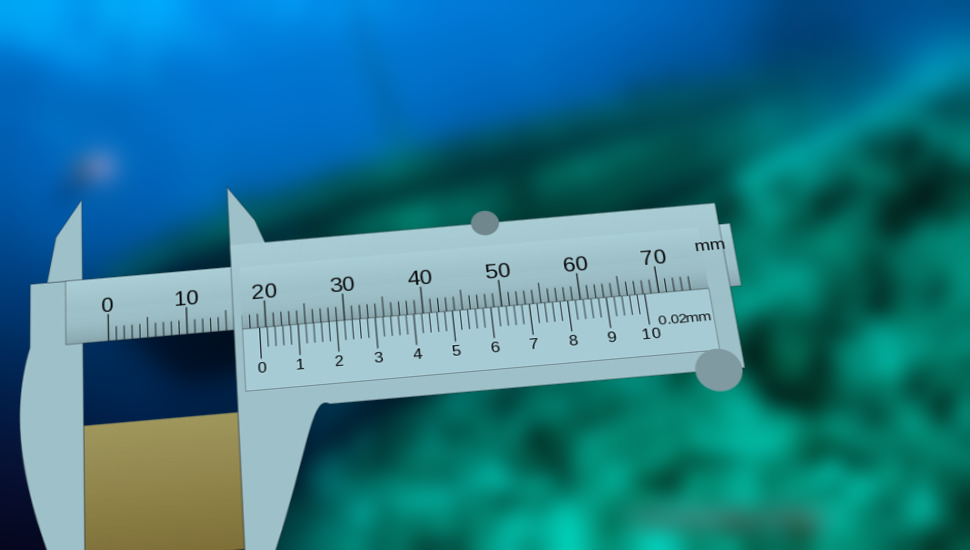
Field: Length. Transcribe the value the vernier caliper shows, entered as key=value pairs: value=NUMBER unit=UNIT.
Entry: value=19.2 unit=mm
